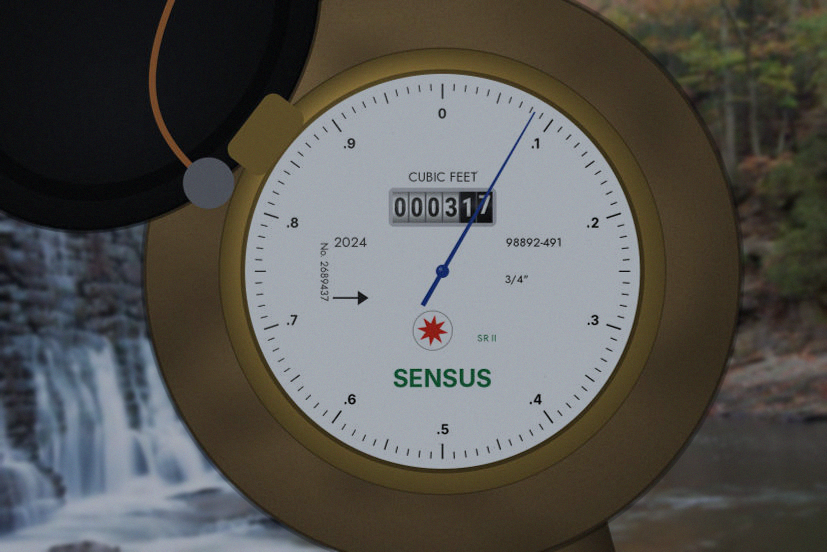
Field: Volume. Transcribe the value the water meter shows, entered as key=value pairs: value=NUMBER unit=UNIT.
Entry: value=317.08 unit=ft³
